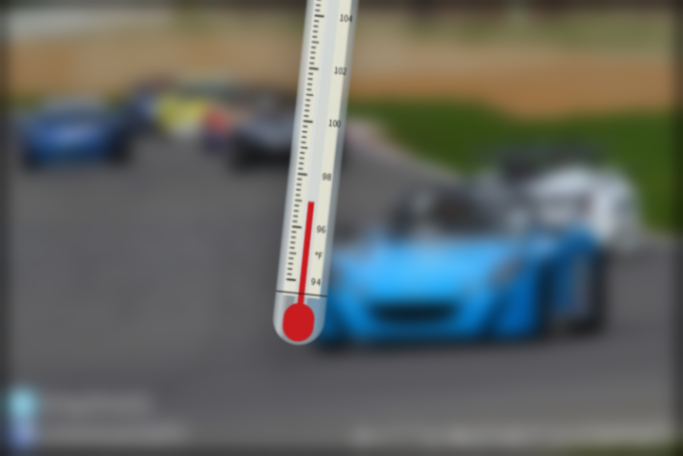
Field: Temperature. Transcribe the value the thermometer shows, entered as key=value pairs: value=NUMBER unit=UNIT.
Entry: value=97 unit=°F
